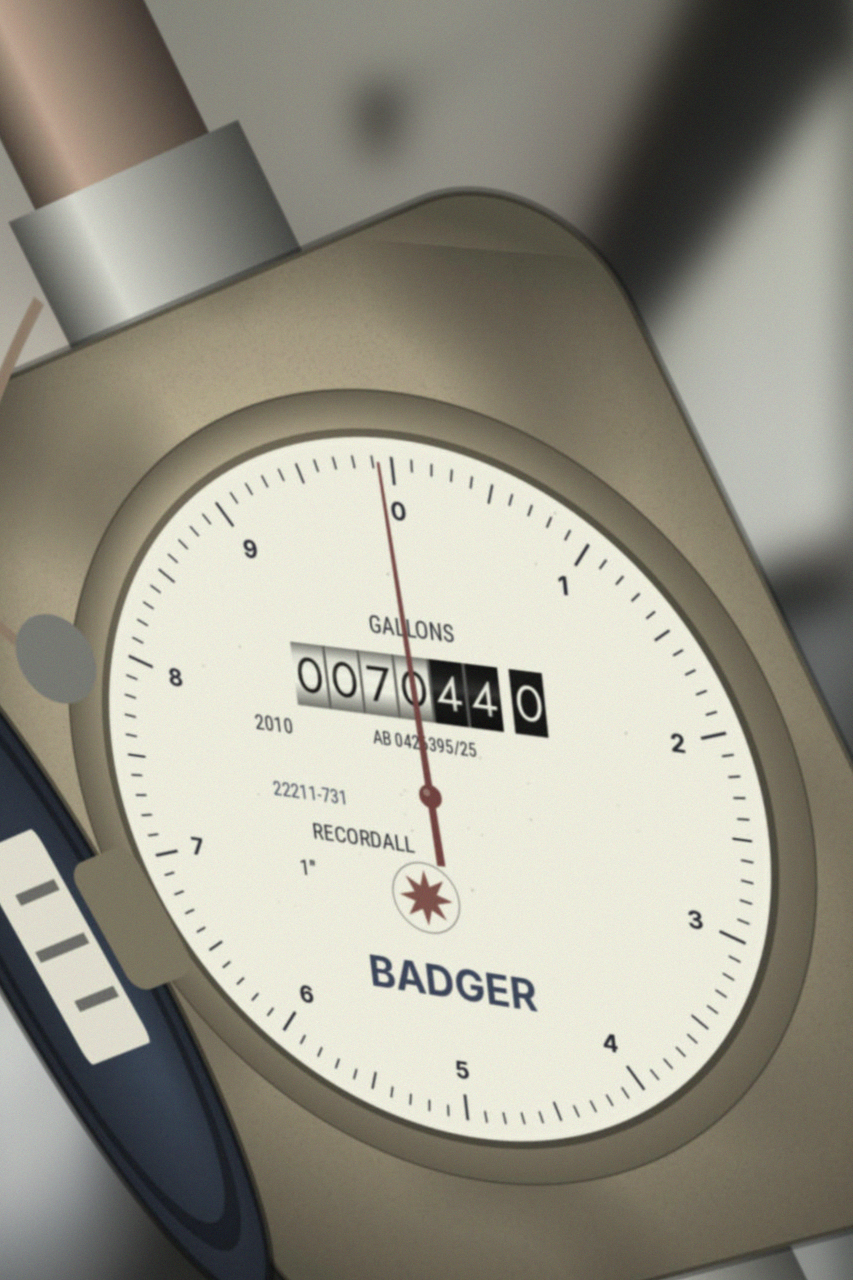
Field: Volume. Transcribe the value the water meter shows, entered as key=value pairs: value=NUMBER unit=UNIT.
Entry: value=70439.9 unit=gal
